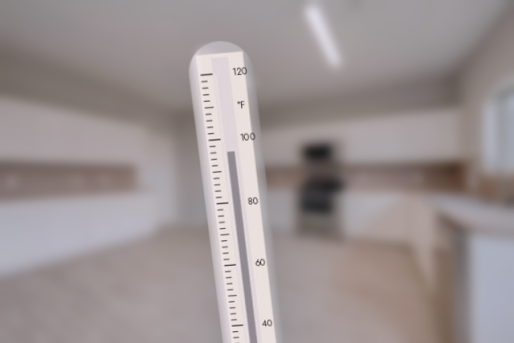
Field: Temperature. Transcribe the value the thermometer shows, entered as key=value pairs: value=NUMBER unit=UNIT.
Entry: value=96 unit=°F
